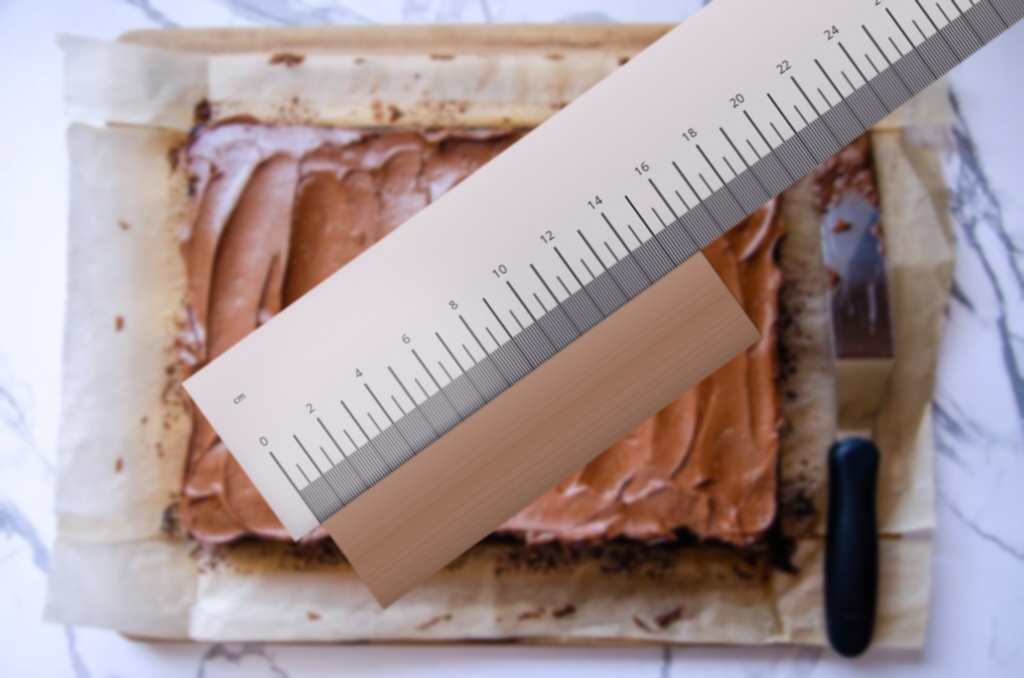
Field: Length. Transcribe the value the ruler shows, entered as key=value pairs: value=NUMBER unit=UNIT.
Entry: value=16 unit=cm
